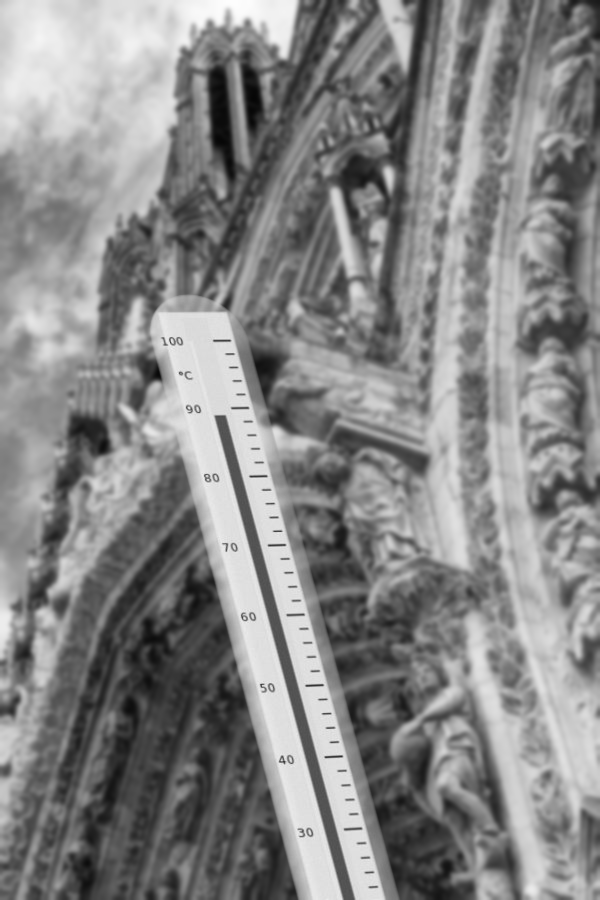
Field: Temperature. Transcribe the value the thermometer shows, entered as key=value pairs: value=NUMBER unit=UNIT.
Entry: value=89 unit=°C
